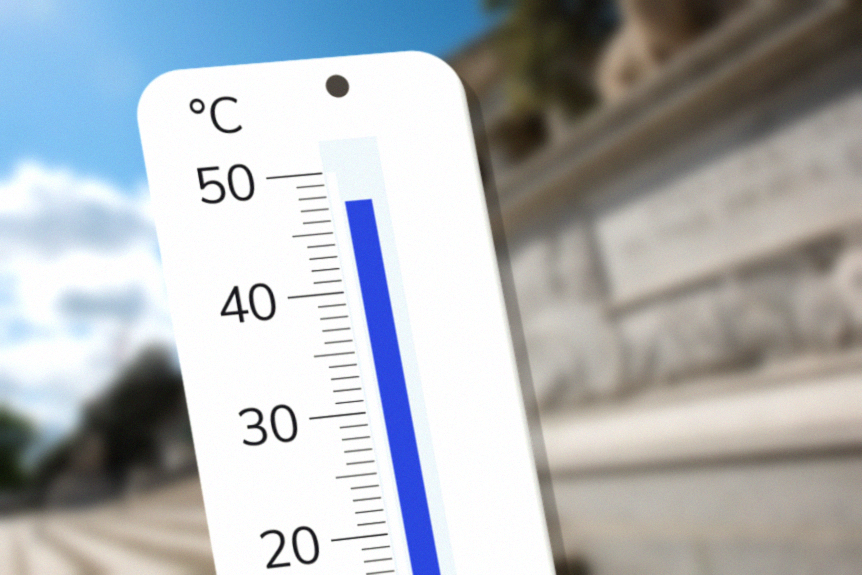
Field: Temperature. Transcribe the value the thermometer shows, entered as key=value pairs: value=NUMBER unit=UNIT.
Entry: value=47.5 unit=°C
